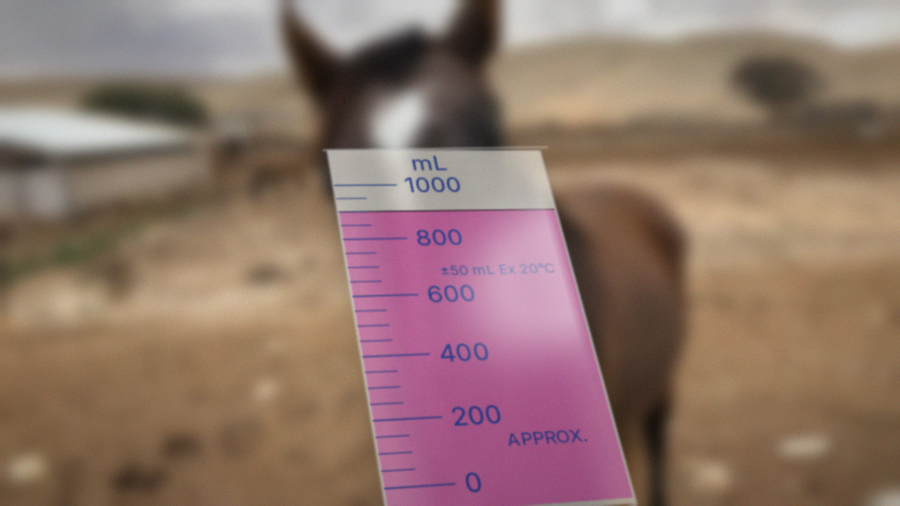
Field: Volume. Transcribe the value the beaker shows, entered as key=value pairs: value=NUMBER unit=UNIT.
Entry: value=900 unit=mL
